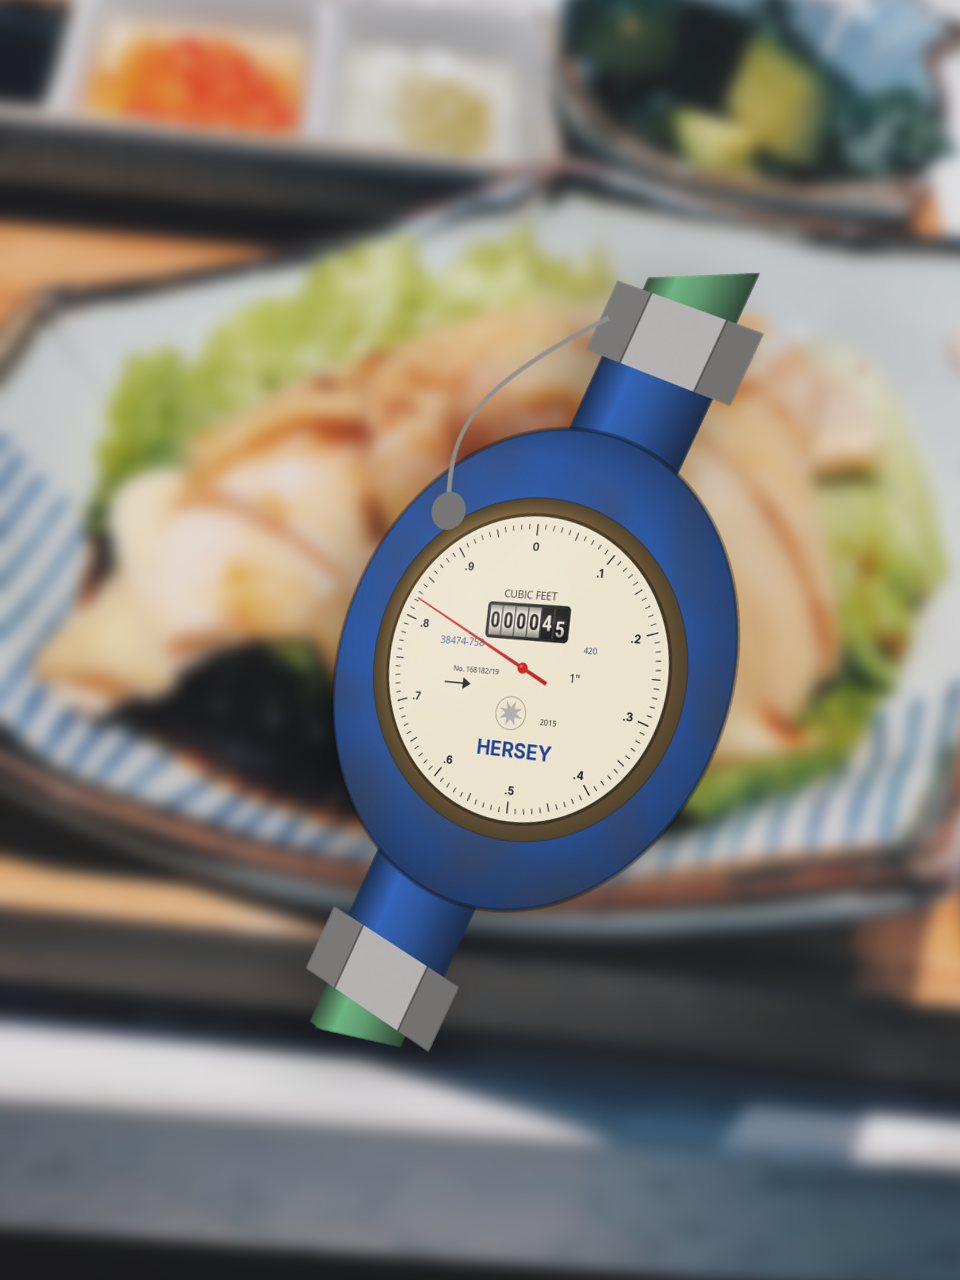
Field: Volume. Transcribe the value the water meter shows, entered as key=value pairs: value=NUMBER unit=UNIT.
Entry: value=44.82 unit=ft³
